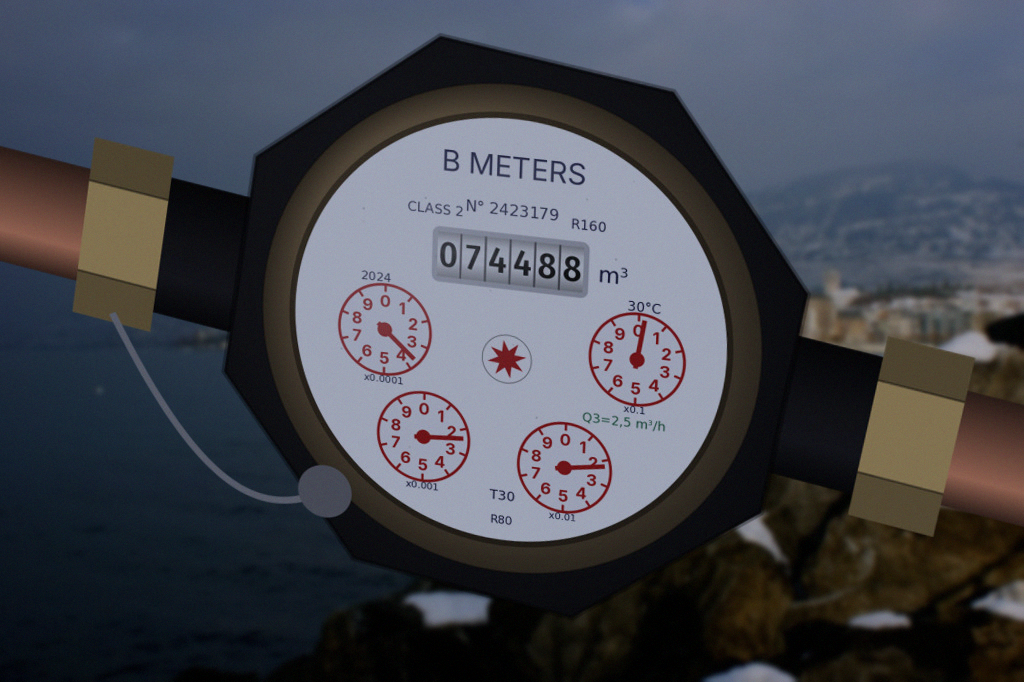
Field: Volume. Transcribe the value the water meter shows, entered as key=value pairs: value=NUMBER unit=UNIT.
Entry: value=74488.0223 unit=m³
